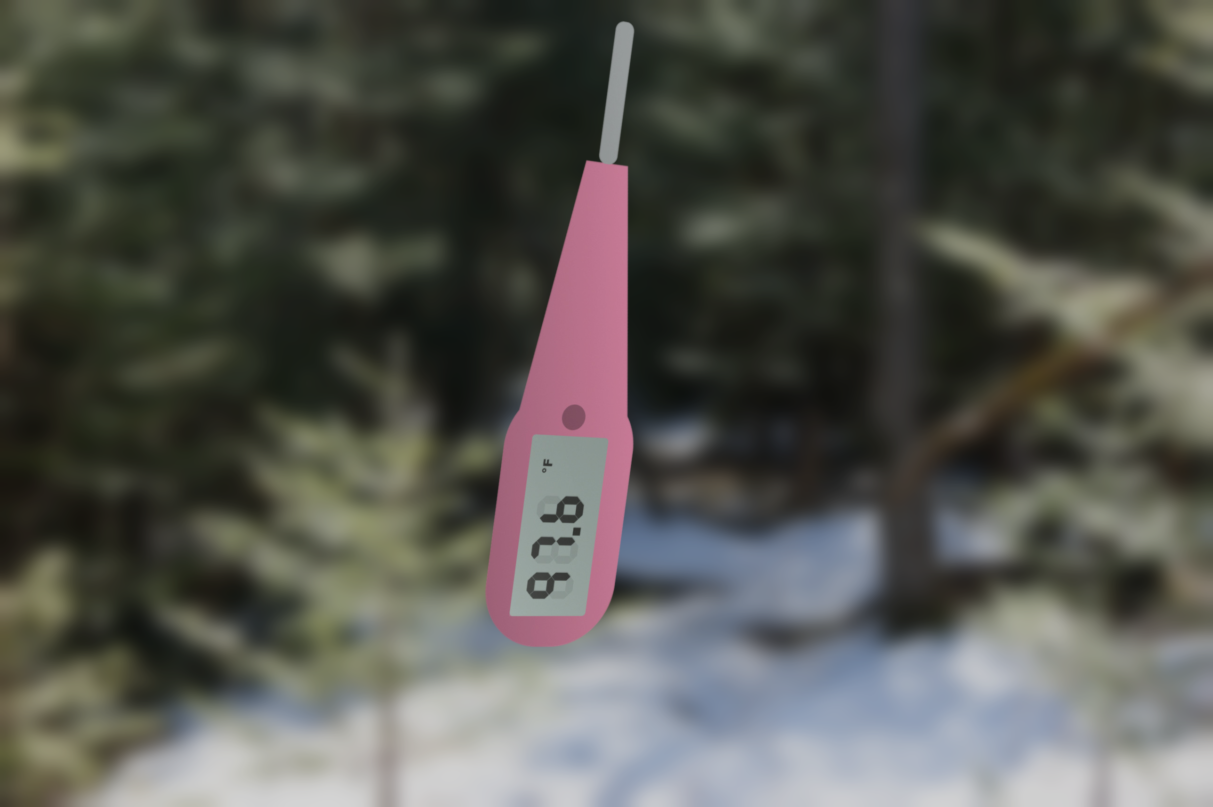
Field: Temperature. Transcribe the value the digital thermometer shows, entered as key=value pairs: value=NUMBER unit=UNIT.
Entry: value=97.6 unit=°F
